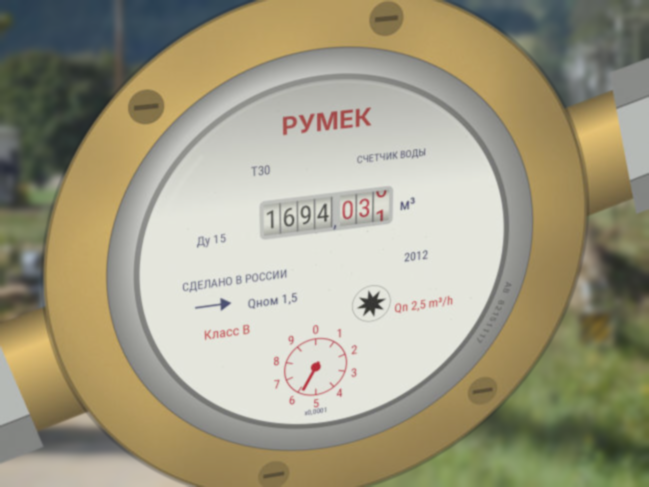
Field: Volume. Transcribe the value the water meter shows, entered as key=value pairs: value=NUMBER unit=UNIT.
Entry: value=1694.0305 unit=m³
